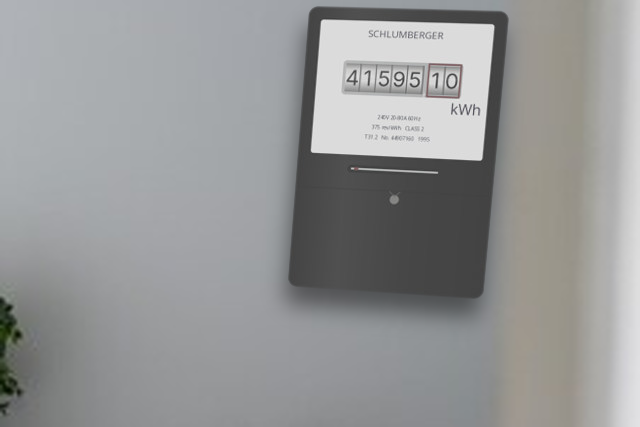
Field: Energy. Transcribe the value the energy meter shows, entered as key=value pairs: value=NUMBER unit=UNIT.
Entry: value=41595.10 unit=kWh
